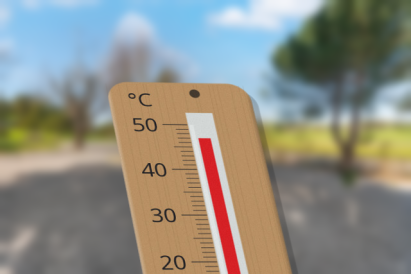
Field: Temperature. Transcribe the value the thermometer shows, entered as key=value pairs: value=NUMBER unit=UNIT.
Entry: value=47 unit=°C
